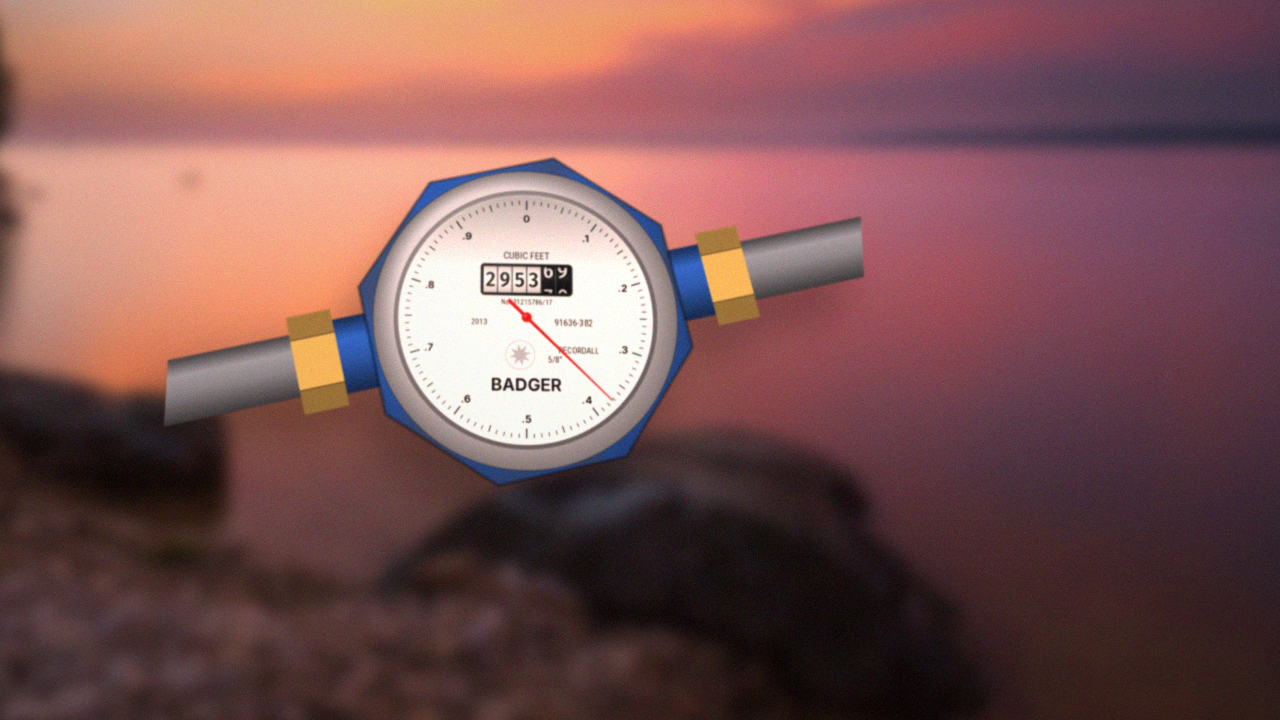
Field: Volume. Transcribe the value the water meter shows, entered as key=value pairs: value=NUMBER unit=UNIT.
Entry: value=295369.37 unit=ft³
